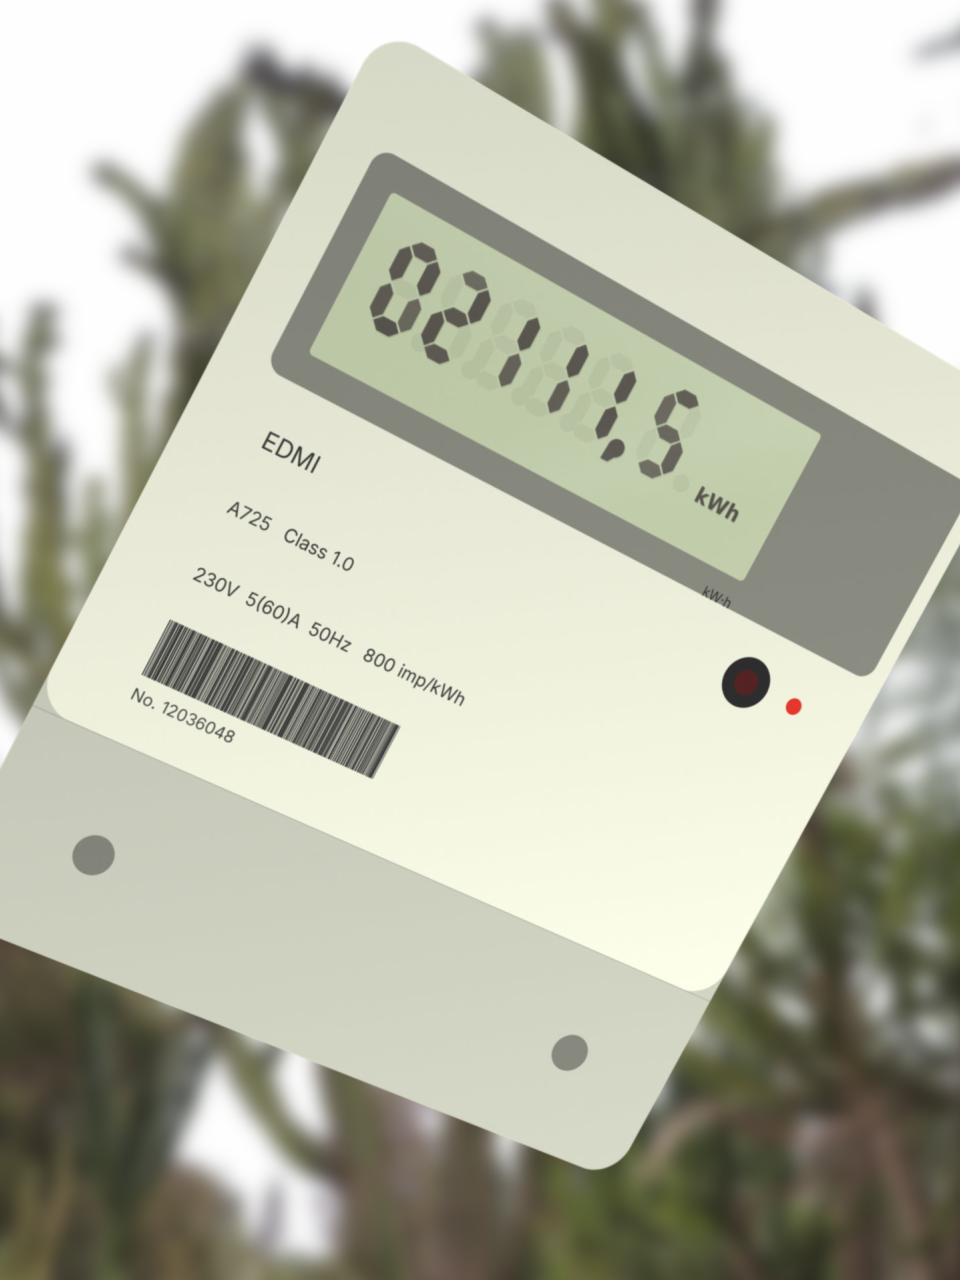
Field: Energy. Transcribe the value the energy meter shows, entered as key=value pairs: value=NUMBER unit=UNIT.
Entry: value=2111.5 unit=kWh
